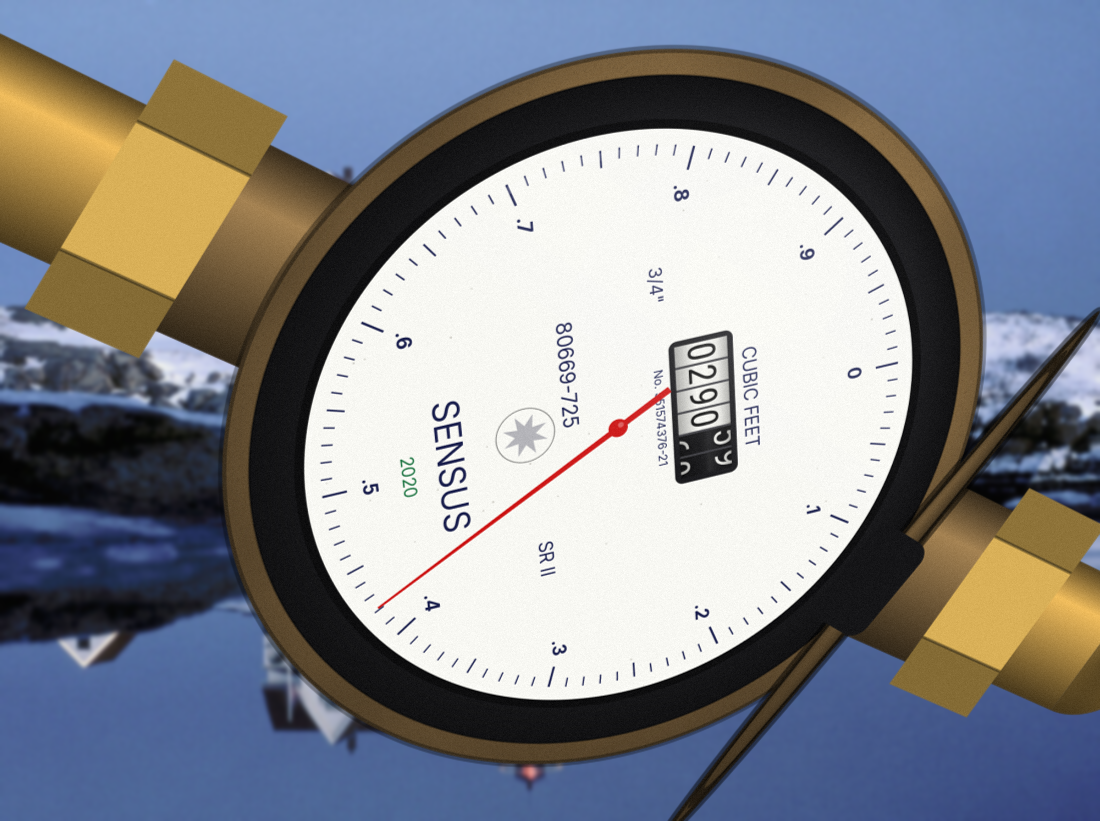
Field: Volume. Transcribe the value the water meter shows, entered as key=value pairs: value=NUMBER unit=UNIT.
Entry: value=29059.42 unit=ft³
